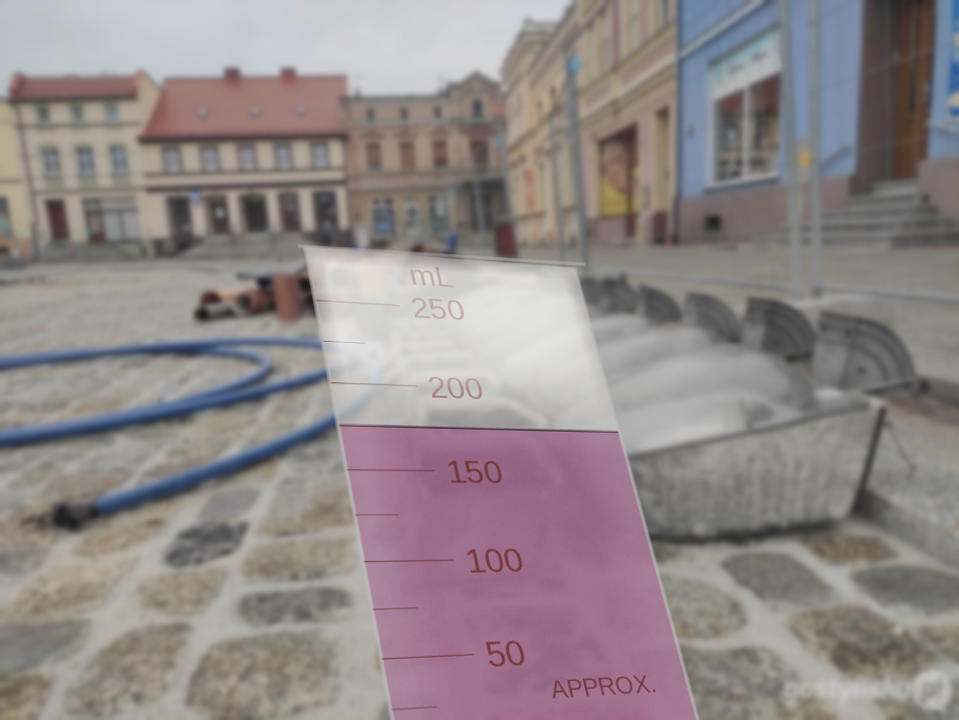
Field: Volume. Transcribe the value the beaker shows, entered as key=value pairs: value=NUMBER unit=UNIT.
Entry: value=175 unit=mL
